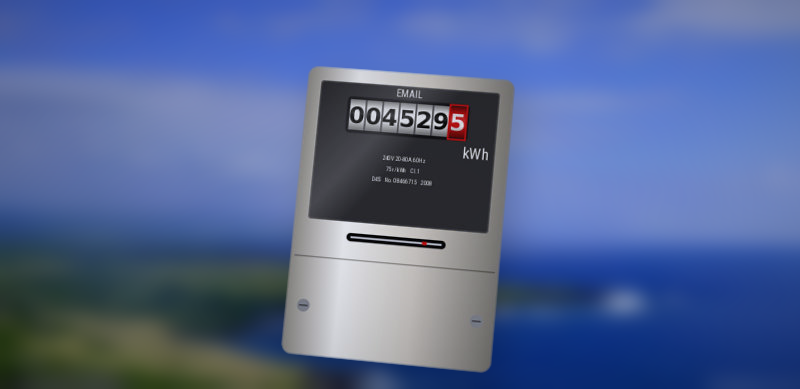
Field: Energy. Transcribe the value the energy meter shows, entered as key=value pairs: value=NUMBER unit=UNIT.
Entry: value=4529.5 unit=kWh
